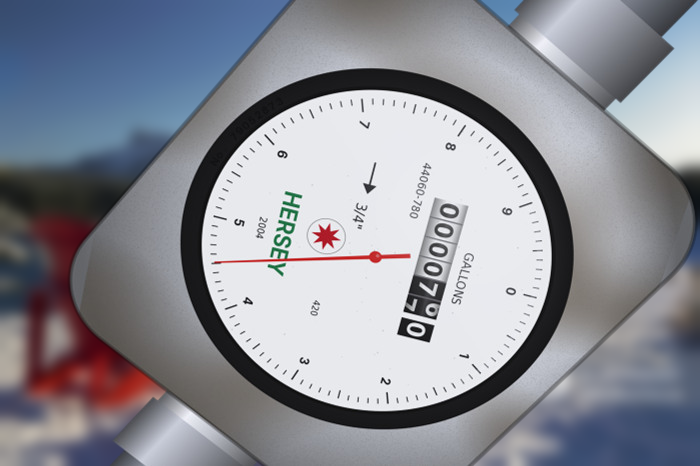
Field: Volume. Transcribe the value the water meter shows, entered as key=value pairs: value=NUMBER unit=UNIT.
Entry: value=764.5 unit=gal
